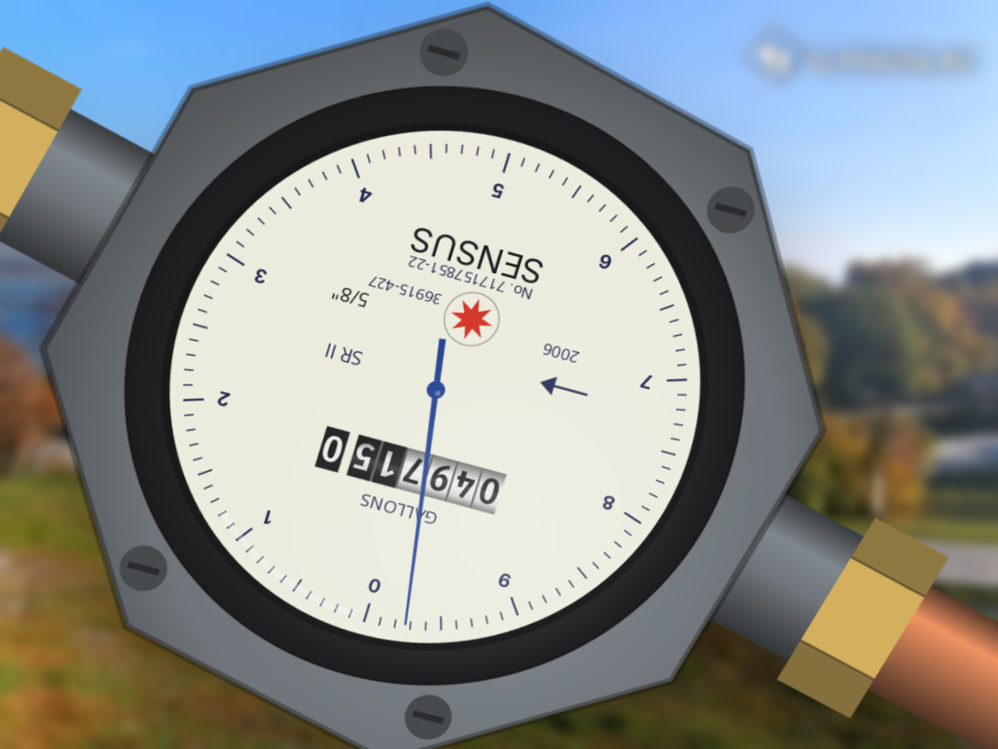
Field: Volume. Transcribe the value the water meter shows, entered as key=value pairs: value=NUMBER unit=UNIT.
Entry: value=497149.7 unit=gal
